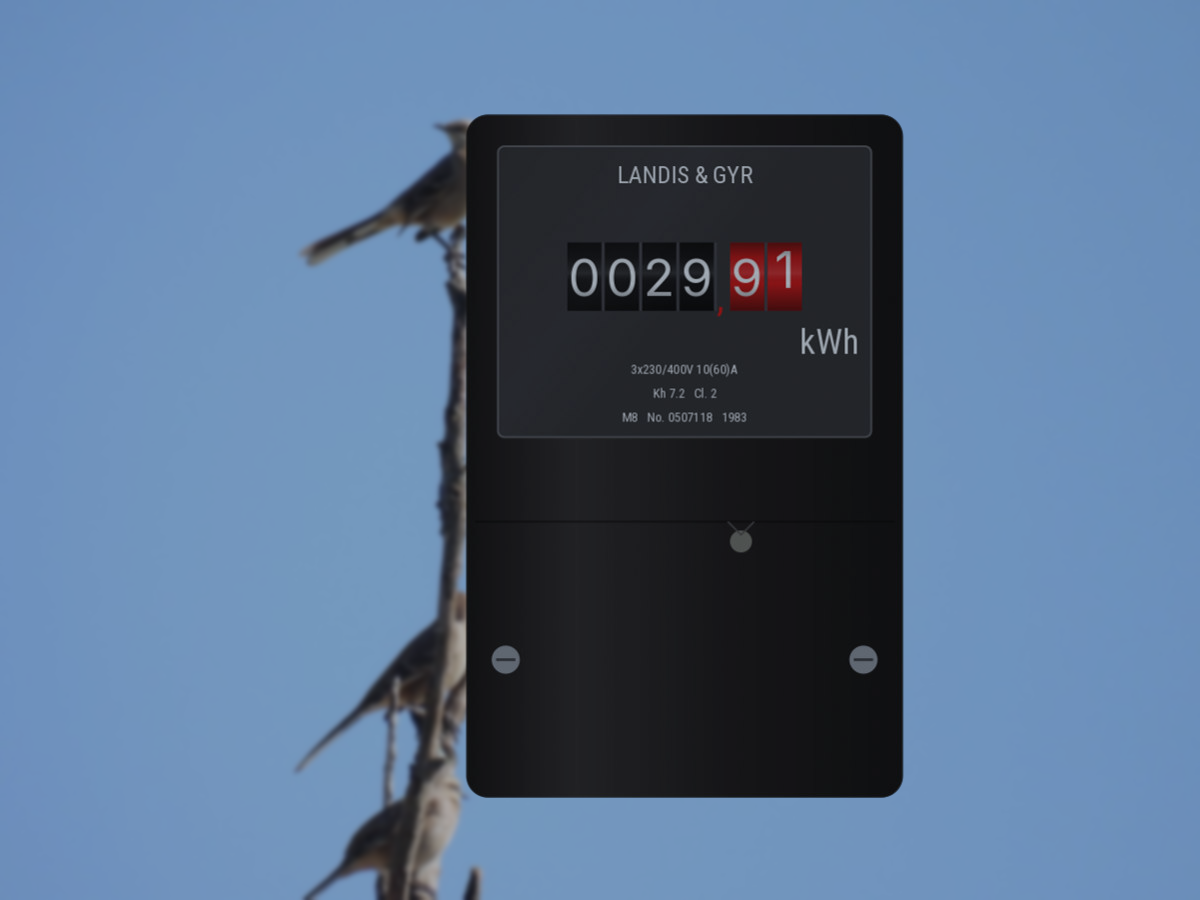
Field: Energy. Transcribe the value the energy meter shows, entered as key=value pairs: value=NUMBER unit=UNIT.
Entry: value=29.91 unit=kWh
